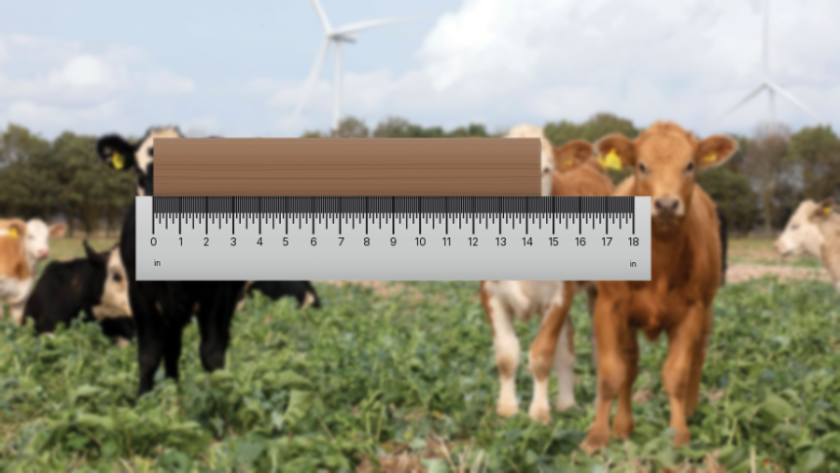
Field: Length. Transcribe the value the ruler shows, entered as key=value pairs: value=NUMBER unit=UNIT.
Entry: value=14.5 unit=in
